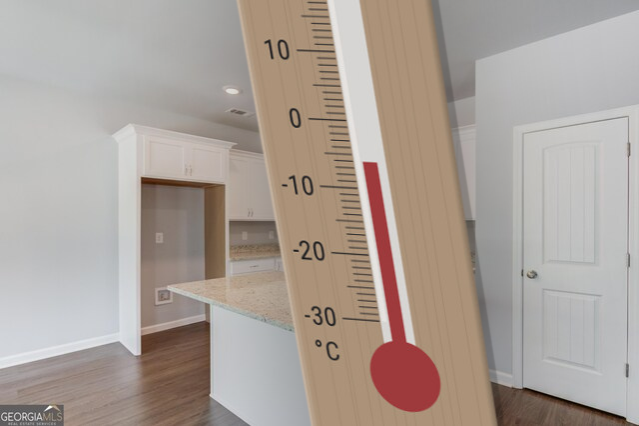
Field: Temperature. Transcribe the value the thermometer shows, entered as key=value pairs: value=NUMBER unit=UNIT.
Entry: value=-6 unit=°C
